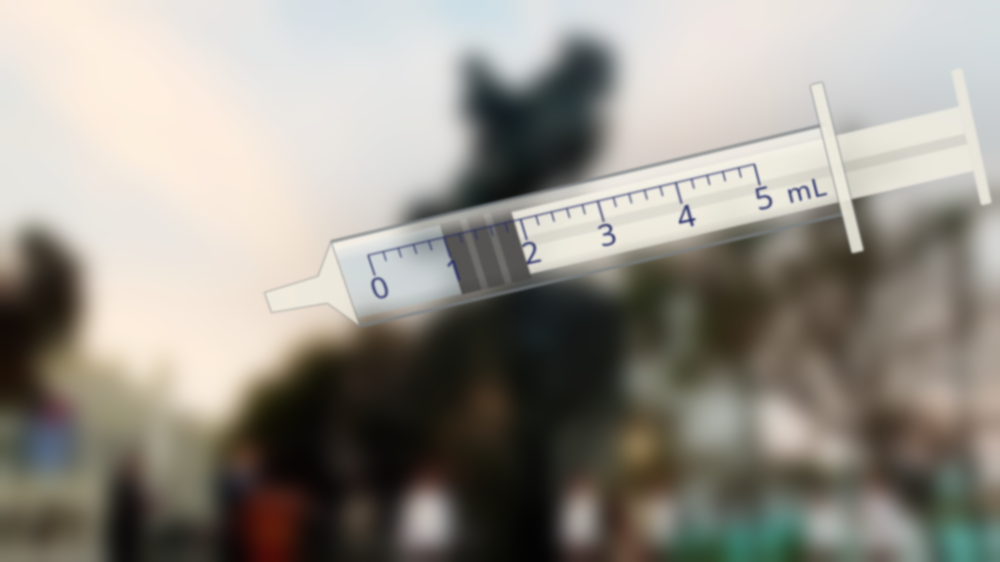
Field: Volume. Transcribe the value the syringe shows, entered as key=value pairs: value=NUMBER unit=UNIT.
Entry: value=1 unit=mL
